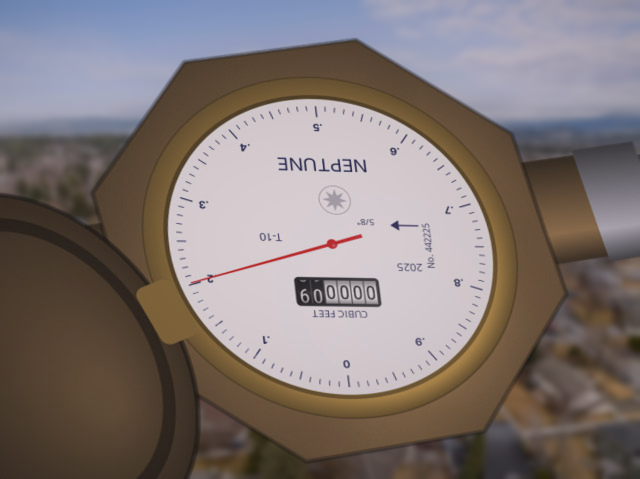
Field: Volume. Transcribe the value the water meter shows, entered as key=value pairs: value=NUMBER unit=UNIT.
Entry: value=9.20 unit=ft³
